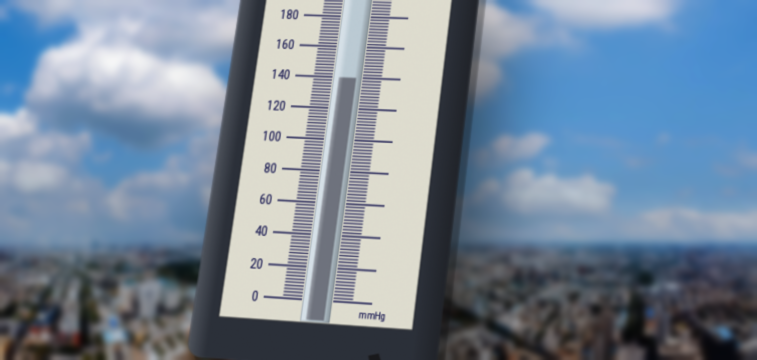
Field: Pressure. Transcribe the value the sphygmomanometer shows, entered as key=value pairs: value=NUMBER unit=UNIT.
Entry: value=140 unit=mmHg
